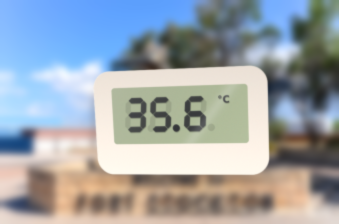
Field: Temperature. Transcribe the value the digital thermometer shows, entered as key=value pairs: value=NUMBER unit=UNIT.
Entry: value=35.6 unit=°C
